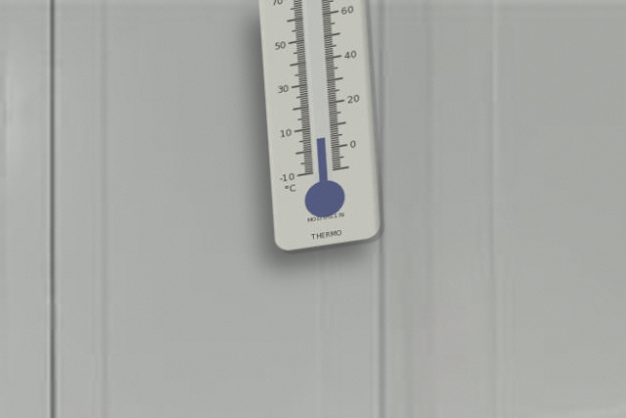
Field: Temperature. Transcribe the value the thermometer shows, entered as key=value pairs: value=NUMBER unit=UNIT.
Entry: value=5 unit=°C
